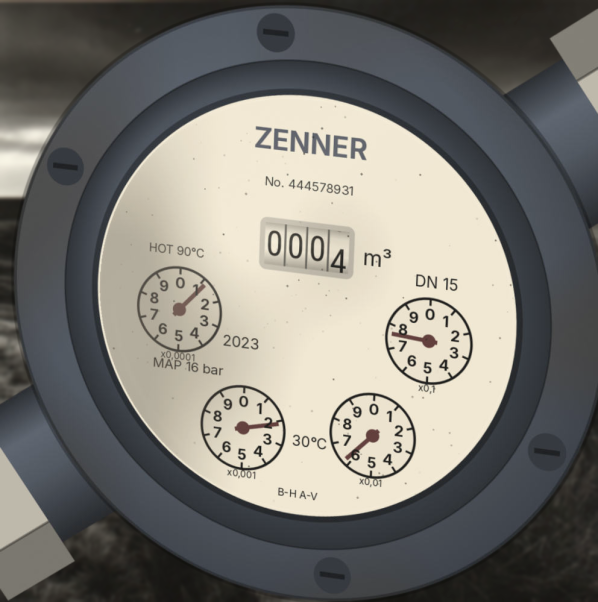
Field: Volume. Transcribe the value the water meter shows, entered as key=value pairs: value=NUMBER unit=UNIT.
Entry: value=3.7621 unit=m³
